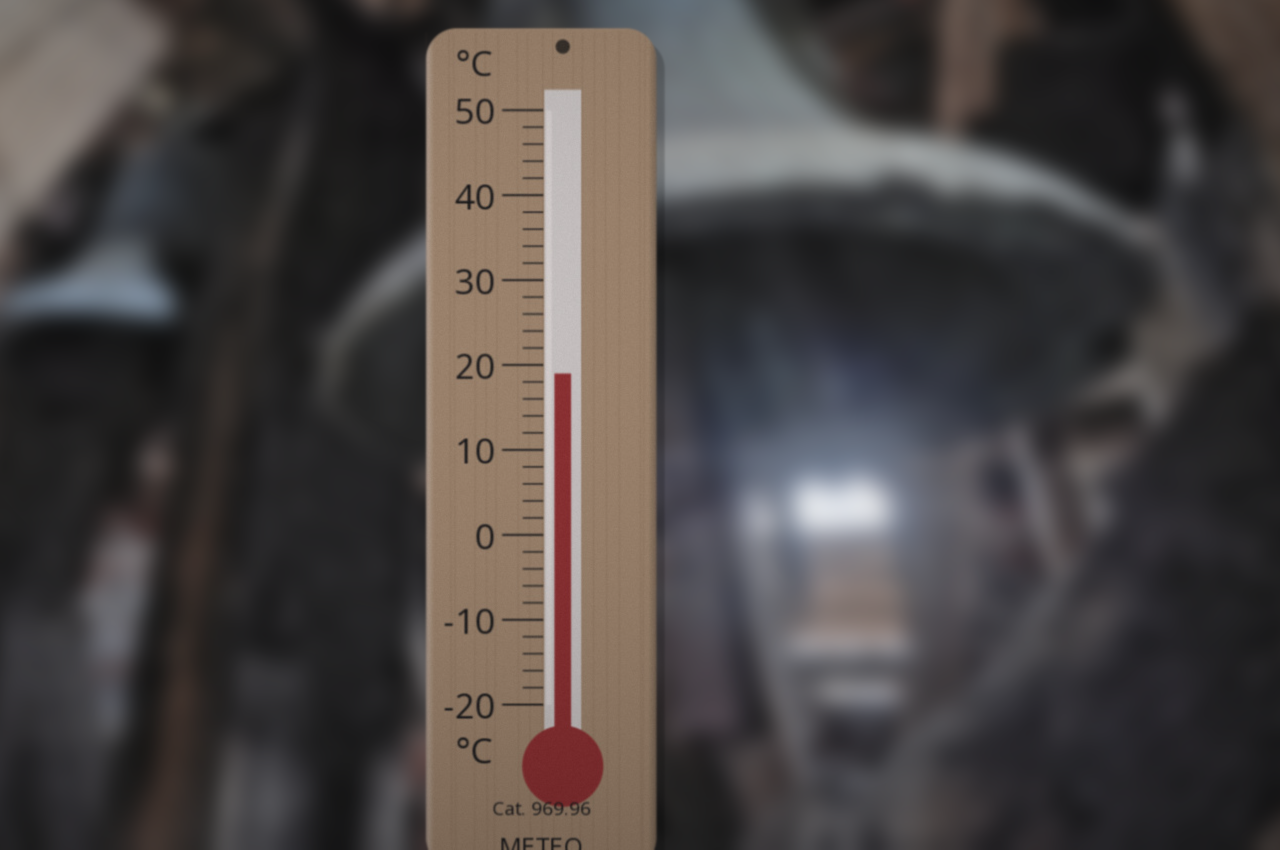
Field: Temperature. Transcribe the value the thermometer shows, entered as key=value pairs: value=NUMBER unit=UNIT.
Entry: value=19 unit=°C
